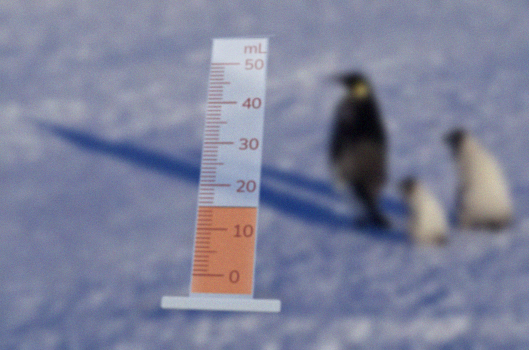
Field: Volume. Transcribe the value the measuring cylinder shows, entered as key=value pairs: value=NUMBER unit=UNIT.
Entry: value=15 unit=mL
